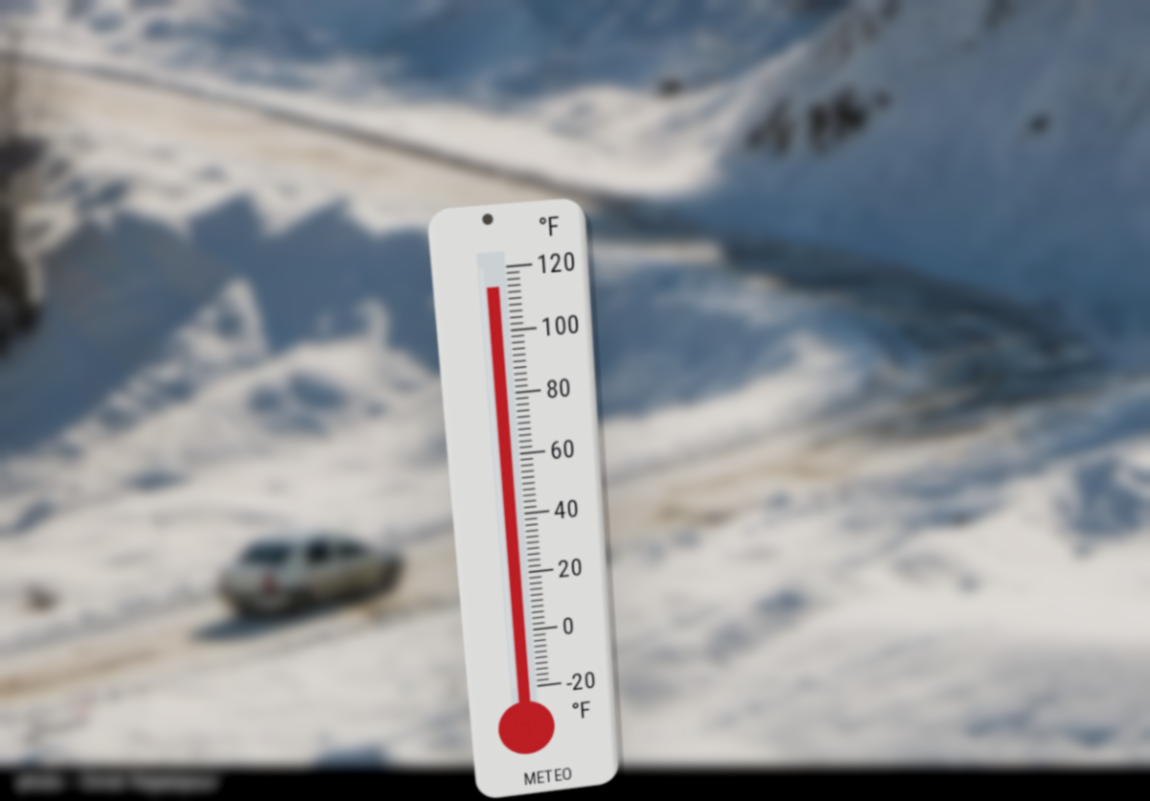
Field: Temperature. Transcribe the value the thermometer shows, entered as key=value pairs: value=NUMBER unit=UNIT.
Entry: value=114 unit=°F
